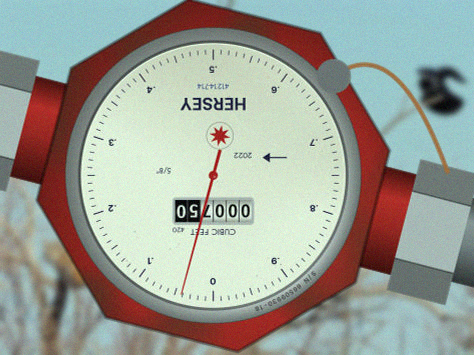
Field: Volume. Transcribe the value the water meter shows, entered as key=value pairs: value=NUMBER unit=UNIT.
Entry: value=750.04 unit=ft³
